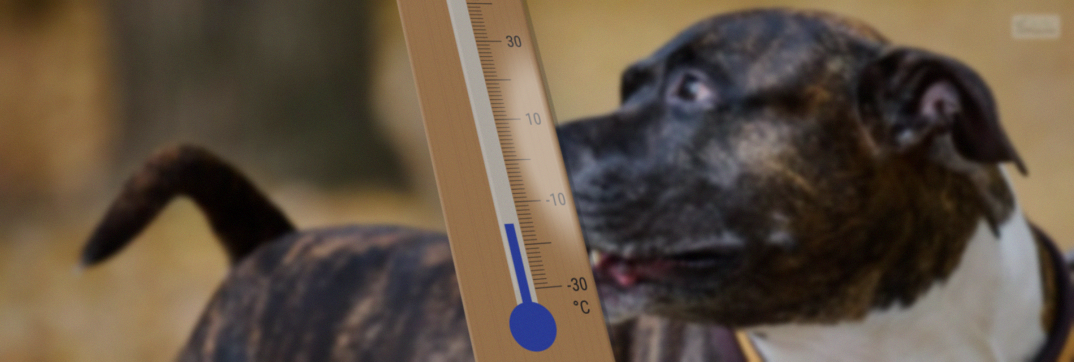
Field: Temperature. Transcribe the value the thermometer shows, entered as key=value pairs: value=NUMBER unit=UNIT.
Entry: value=-15 unit=°C
